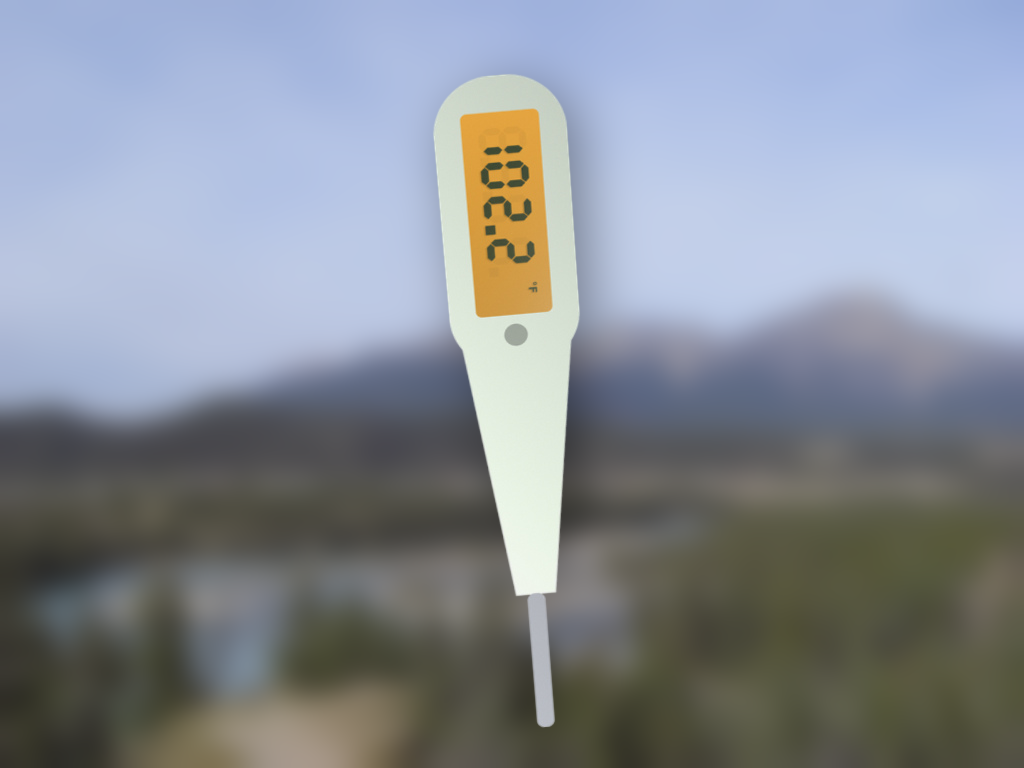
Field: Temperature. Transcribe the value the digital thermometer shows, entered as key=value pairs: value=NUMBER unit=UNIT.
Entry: value=102.2 unit=°F
